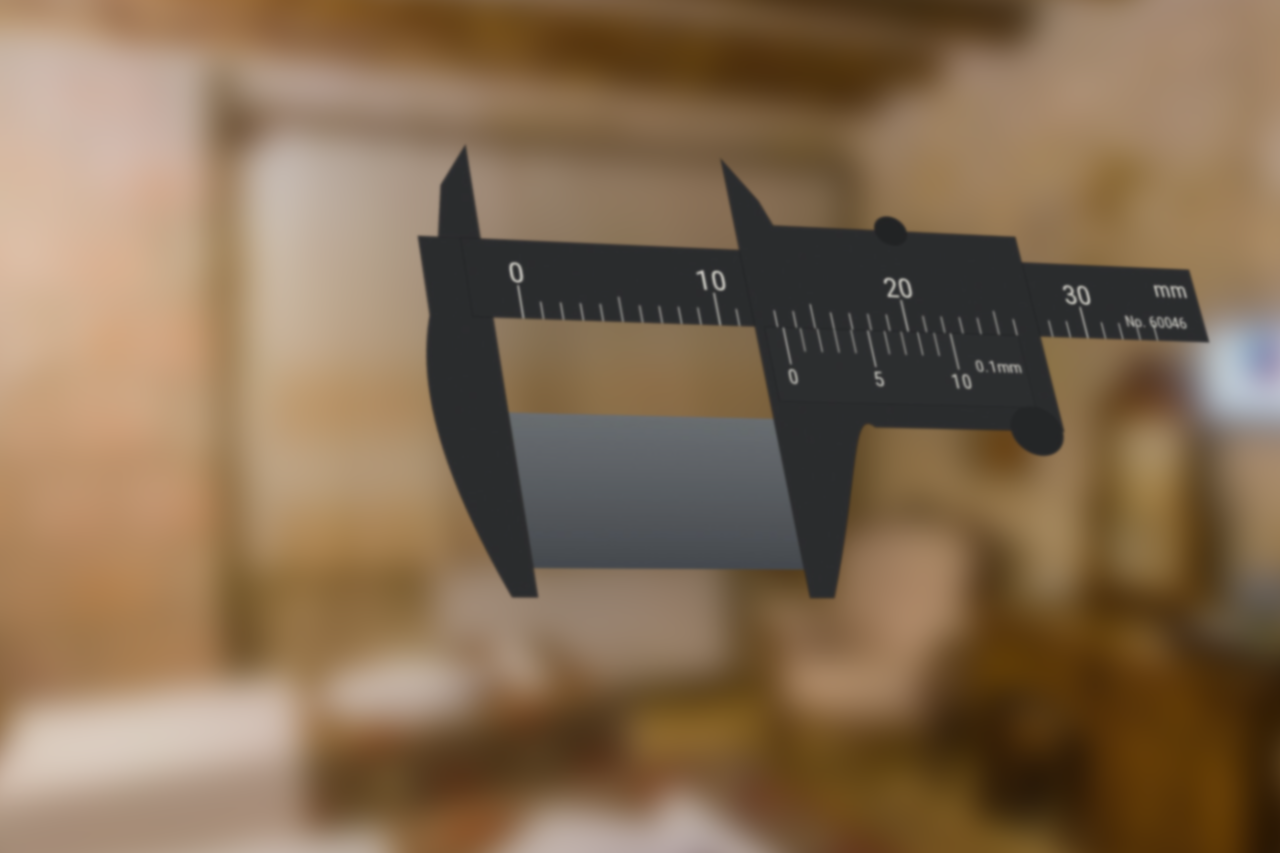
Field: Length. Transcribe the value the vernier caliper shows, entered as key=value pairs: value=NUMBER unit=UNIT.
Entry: value=13.3 unit=mm
